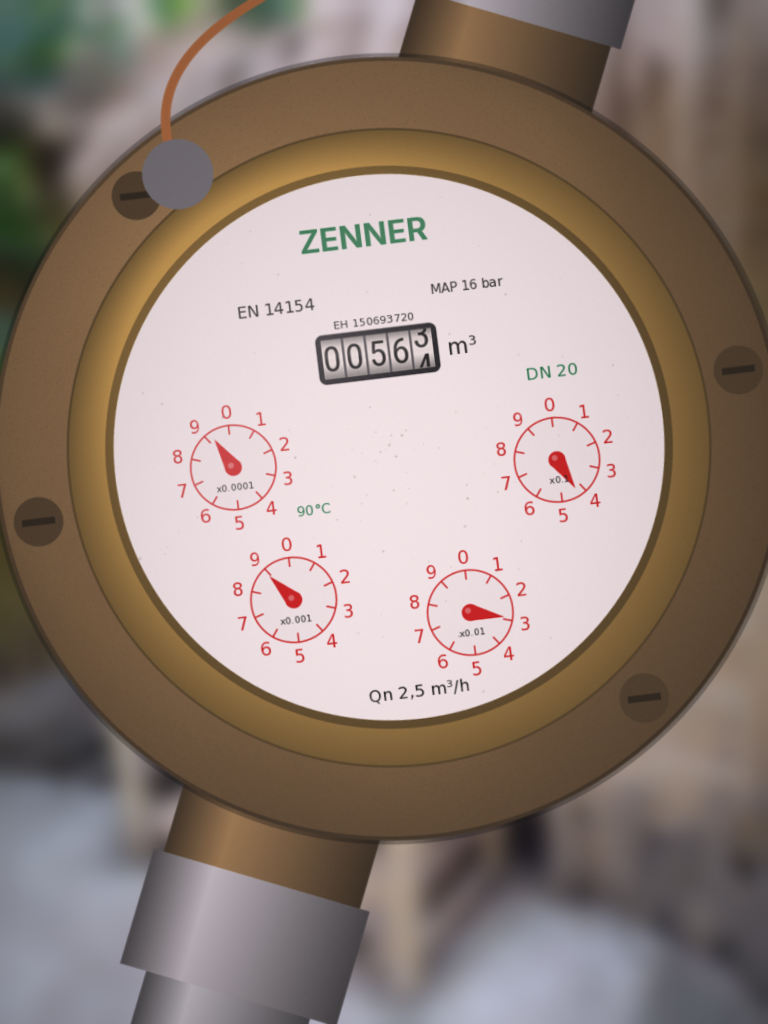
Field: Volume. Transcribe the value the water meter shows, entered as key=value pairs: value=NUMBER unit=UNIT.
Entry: value=563.4289 unit=m³
